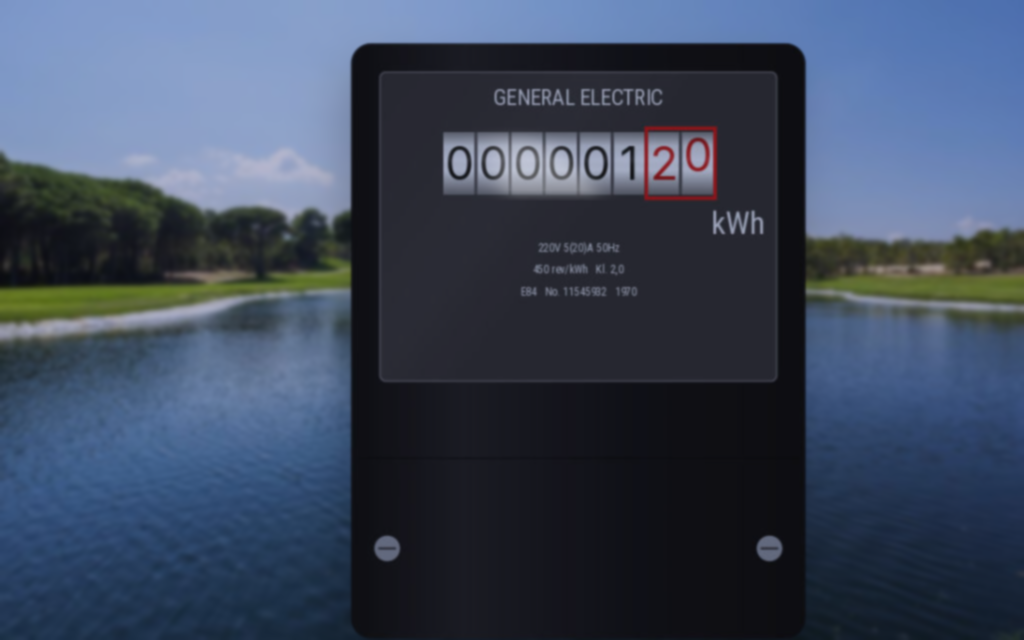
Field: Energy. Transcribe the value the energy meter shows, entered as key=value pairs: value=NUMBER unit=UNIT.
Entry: value=1.20 unit=kWh
